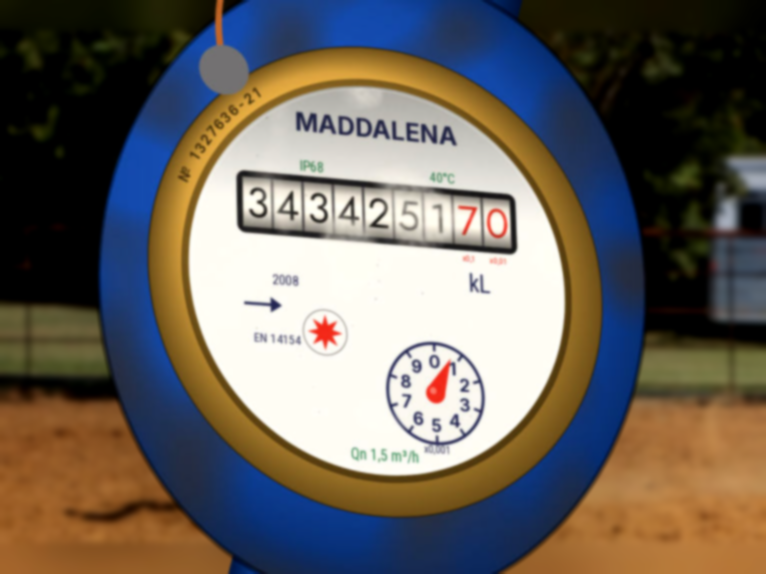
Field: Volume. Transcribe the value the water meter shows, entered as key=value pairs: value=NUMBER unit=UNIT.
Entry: value=3434251.700 unit=kL
